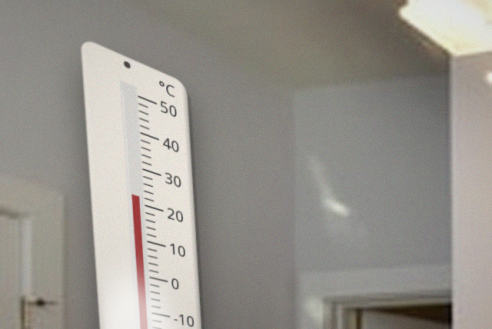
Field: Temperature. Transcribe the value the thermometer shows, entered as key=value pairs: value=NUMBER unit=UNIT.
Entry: value=22 unit=°C
